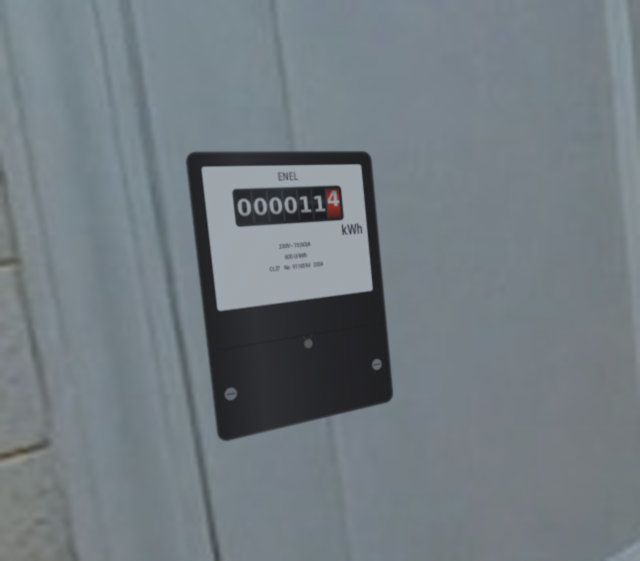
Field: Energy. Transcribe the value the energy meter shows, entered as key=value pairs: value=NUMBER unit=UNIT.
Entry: value=11.4 unit=kWh
